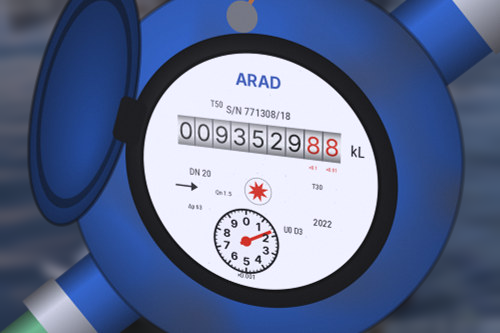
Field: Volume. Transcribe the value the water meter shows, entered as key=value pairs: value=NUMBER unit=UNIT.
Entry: value=93529.881 unit=kL
